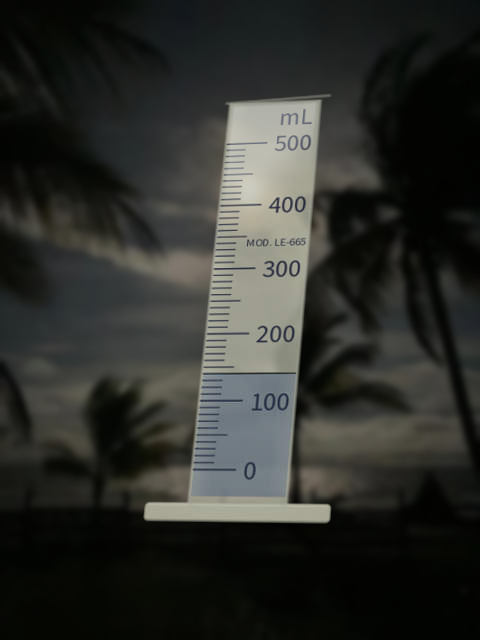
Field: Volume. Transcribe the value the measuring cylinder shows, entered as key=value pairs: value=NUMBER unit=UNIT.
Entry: value=140 unit=mL
